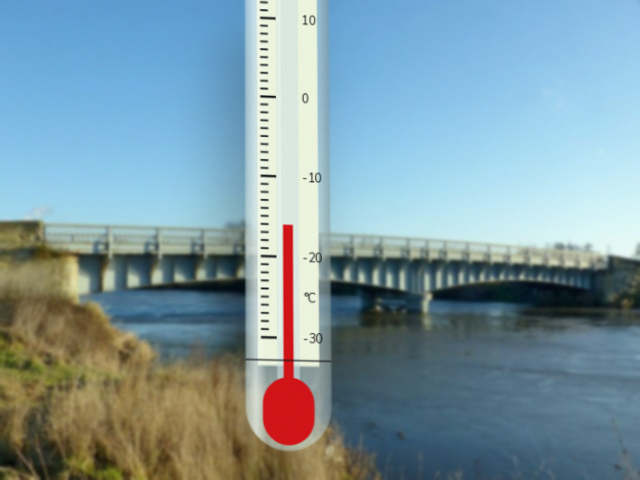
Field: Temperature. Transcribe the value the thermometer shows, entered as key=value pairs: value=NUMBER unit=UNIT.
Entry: value=-16 unit=°C
